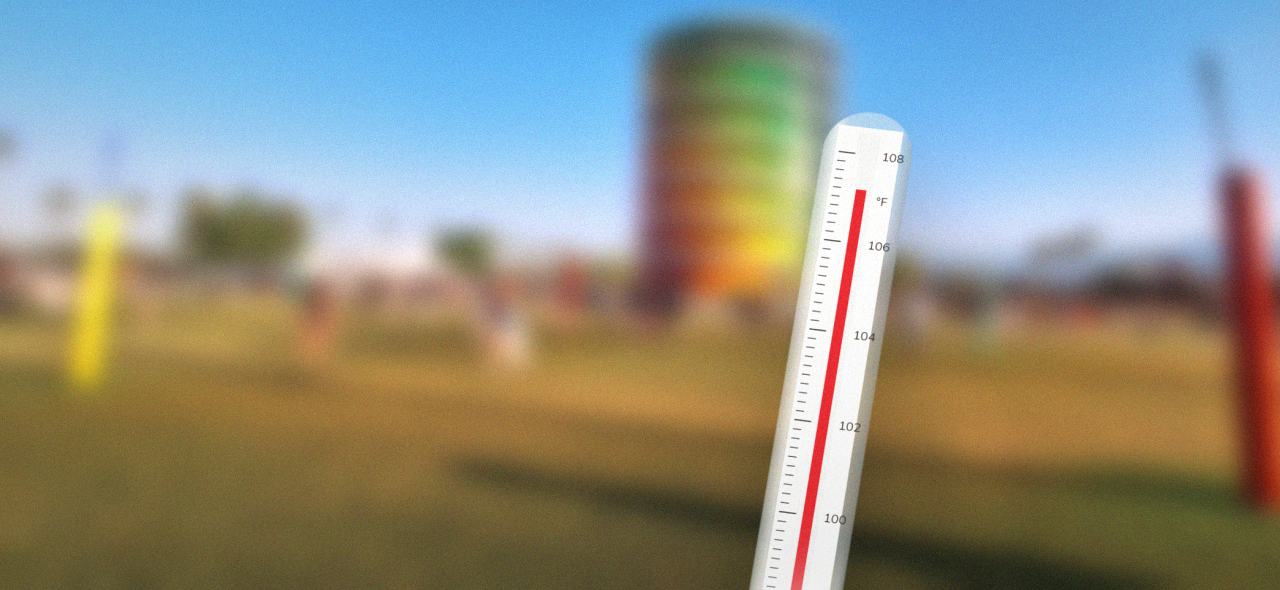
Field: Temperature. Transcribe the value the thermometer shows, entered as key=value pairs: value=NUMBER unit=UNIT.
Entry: value=107.2 unit=°F
